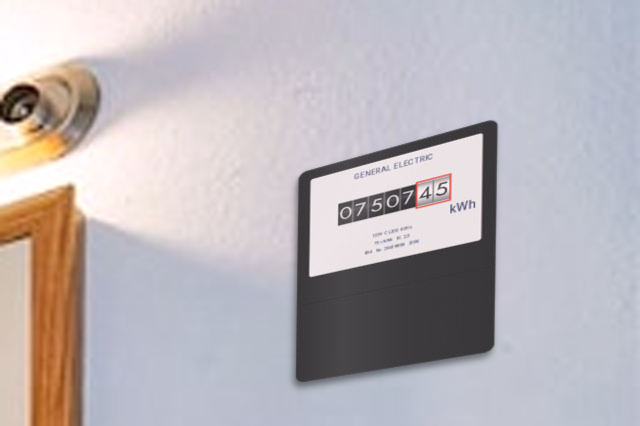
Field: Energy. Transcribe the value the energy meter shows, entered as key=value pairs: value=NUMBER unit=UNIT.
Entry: value=7507.45 unit=kWh
